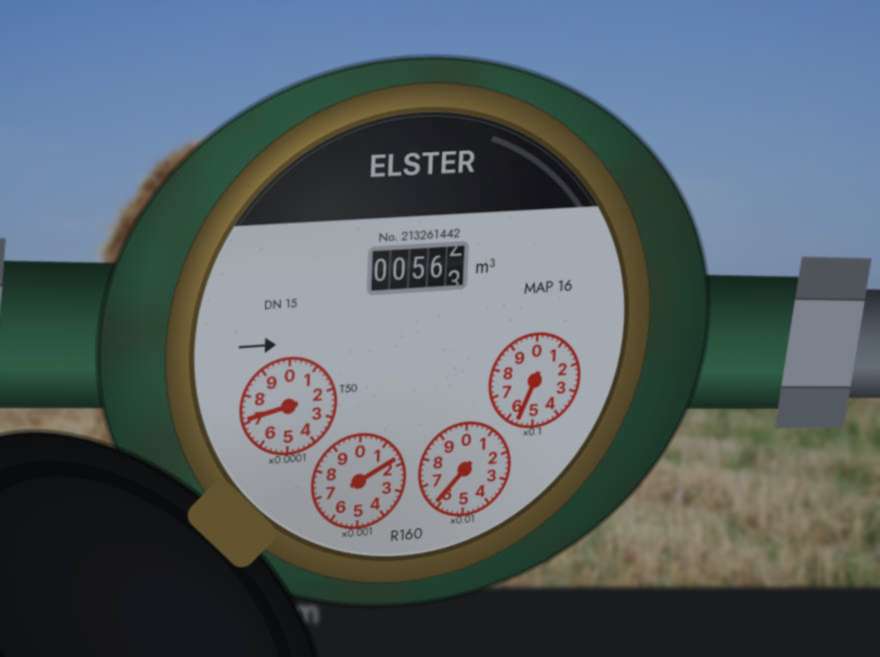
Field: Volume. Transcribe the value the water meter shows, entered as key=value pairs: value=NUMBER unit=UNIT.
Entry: value=562.5617 unit=m³
